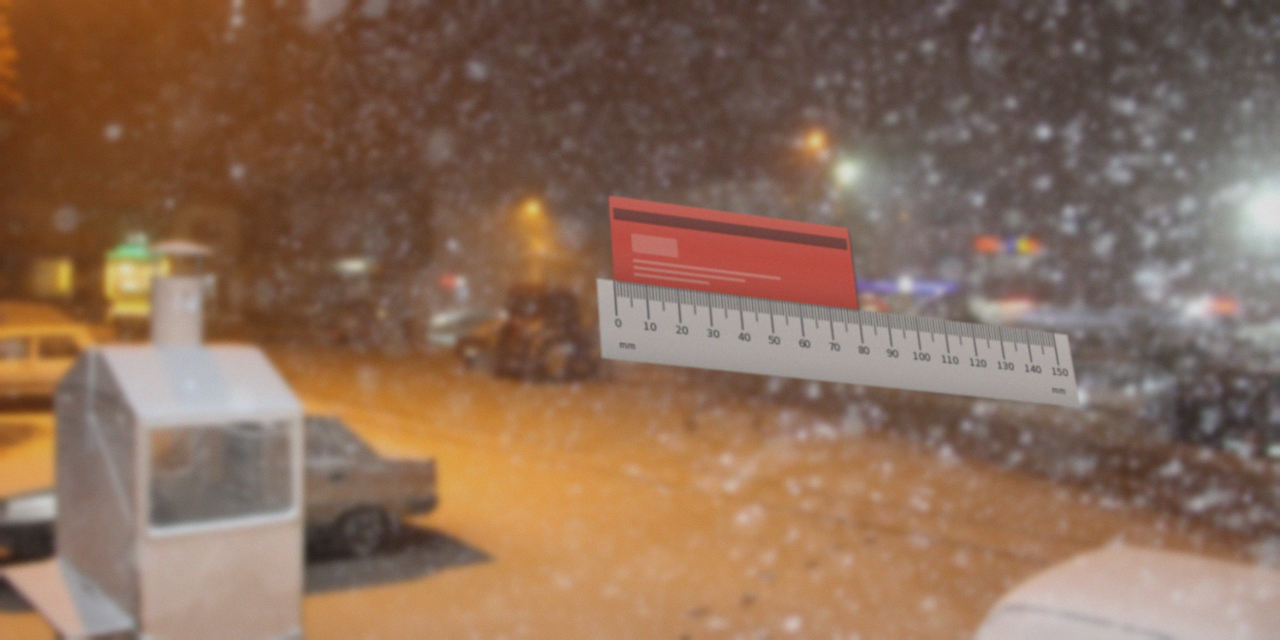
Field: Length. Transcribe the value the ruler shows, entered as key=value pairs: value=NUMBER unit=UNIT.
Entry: value=80 unit=mm
